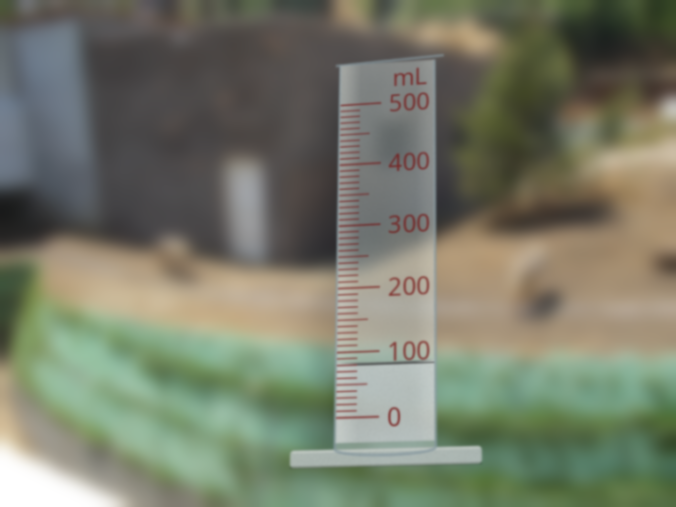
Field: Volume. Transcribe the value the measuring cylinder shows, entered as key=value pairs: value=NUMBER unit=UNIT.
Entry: value=80 unit=mL
